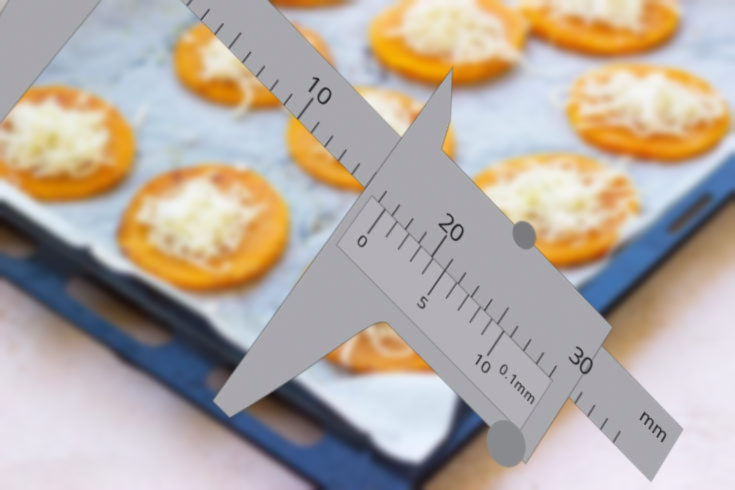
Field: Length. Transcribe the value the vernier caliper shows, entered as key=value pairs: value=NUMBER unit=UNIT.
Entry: value=16.5 unit=mm
